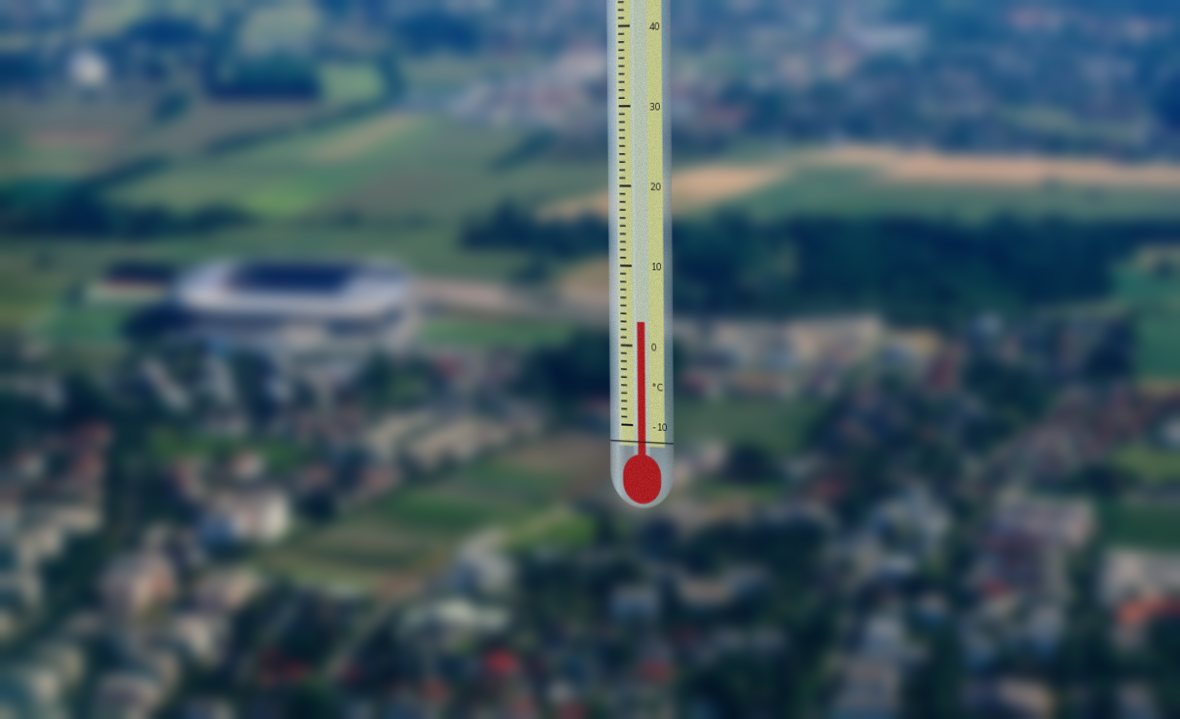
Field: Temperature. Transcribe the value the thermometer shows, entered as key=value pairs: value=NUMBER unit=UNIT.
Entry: value=3 unit=°C
